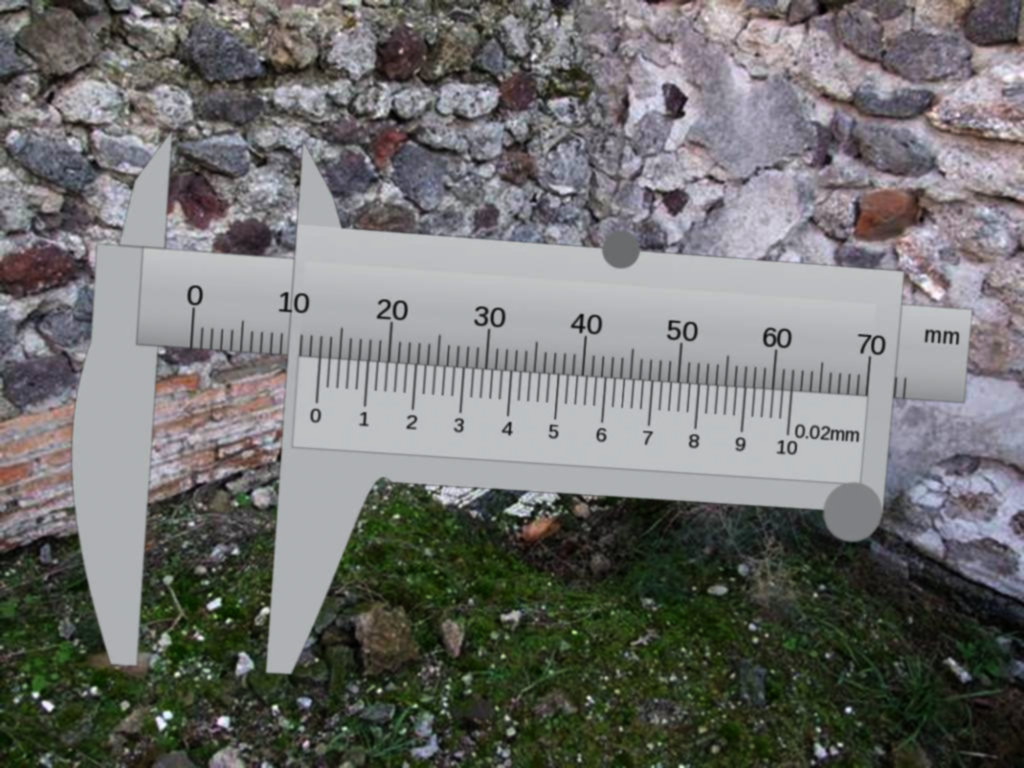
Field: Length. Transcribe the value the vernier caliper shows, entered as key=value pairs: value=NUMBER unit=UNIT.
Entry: value=13.0 unit=mm
